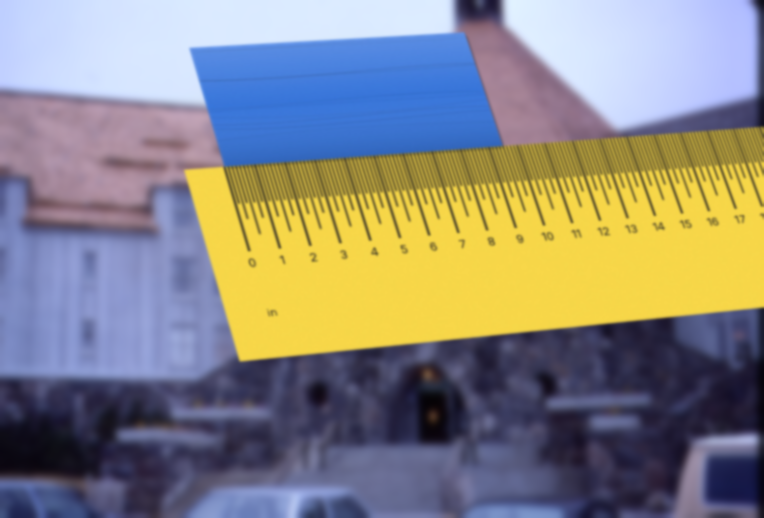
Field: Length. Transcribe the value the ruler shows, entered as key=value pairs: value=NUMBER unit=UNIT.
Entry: value=9.5 unit=in
